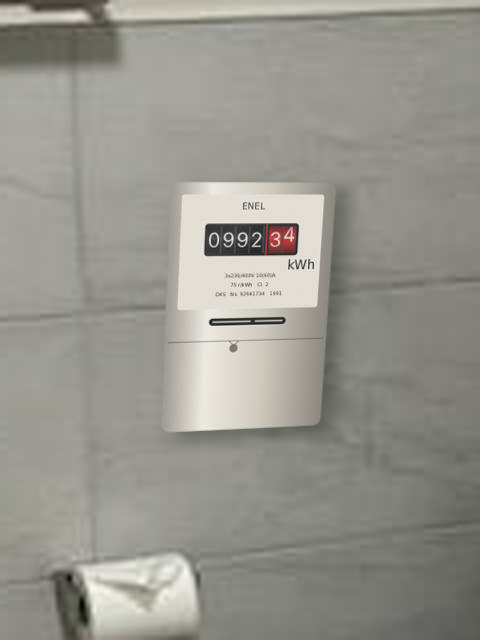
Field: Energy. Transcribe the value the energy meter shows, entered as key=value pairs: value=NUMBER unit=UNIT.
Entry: value=992.34 unit=kWh
